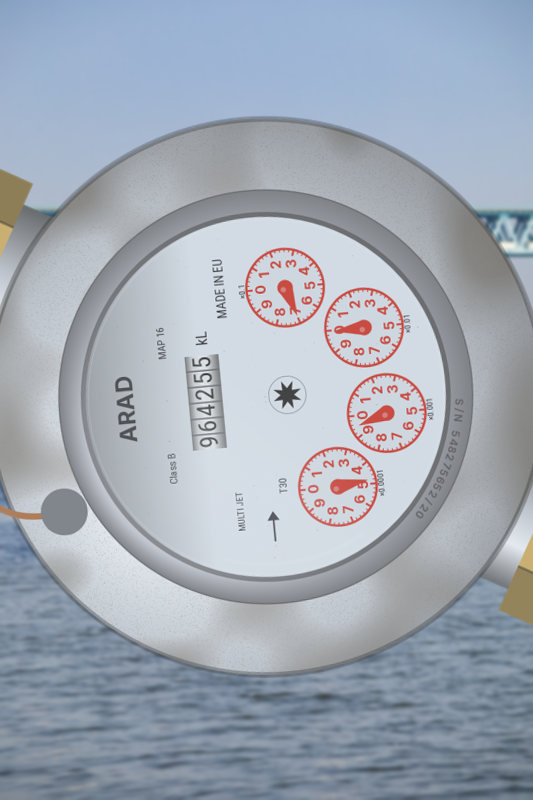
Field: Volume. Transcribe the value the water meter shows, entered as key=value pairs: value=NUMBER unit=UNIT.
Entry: value=964255.6994 unit=kL
